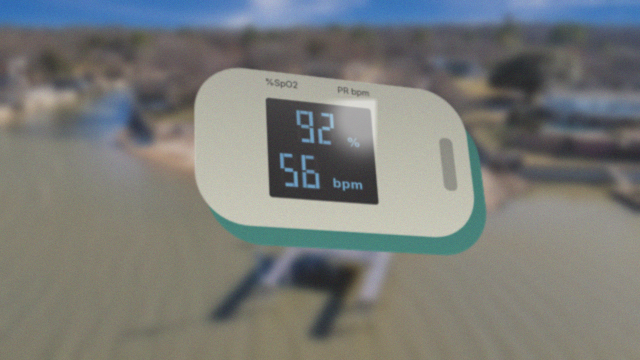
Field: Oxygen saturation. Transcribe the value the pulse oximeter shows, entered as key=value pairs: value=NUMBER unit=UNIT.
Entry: value=92 unit=%
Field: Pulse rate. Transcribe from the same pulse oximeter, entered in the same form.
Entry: value=56 unit=bpm
